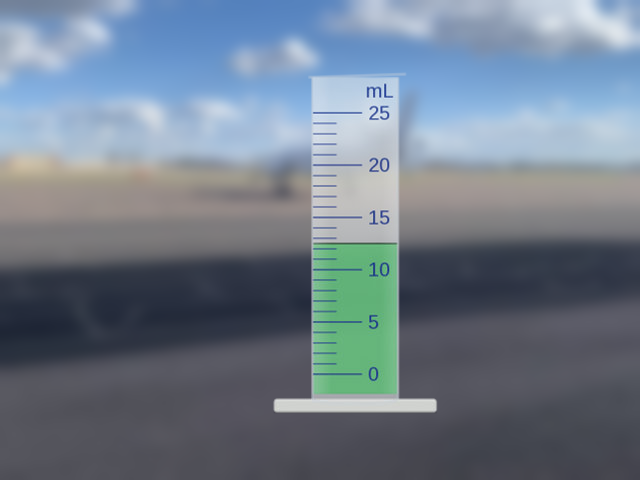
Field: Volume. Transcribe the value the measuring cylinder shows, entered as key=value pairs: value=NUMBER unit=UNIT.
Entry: value=12.5 unit=mL
